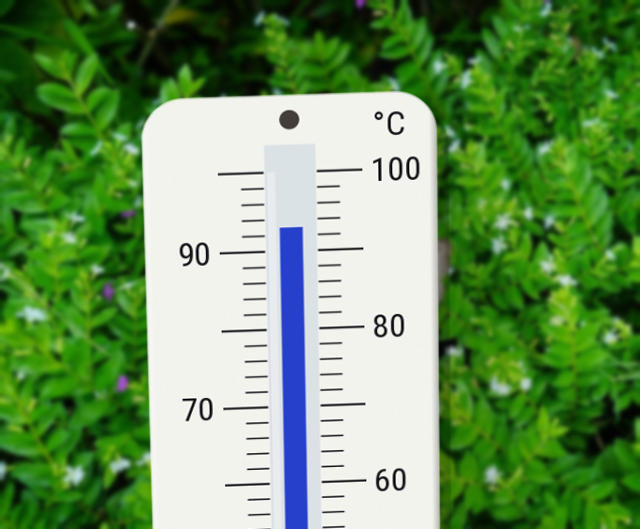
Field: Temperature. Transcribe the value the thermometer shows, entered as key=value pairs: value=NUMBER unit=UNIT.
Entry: value=93 unit=°C
